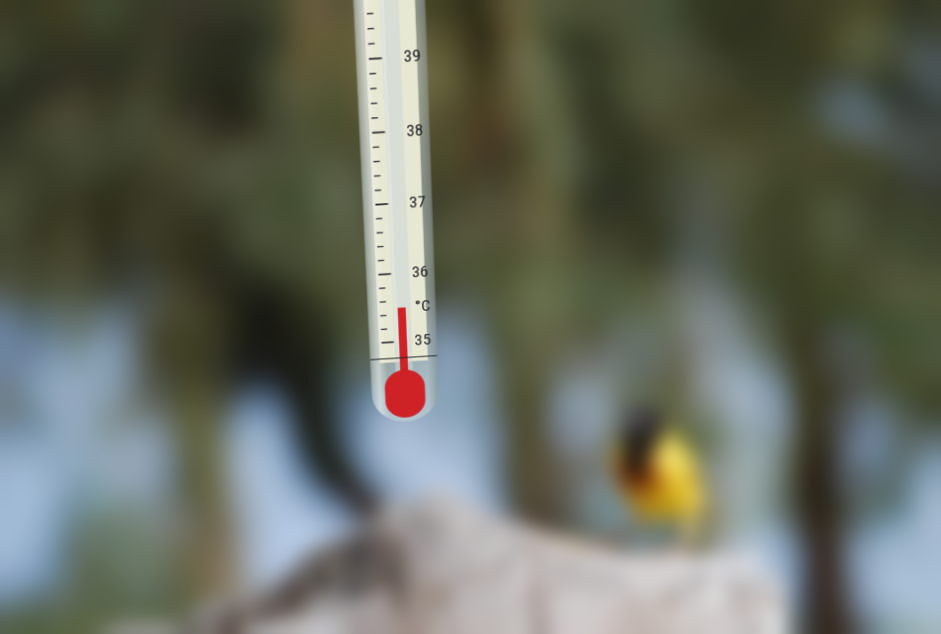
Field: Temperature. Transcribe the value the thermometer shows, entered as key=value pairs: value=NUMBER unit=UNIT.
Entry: value=35.5 unit=°C
